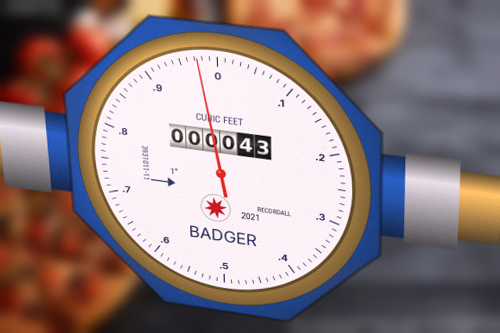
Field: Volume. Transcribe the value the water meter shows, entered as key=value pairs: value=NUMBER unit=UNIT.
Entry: value=42.97 unit=ft³
